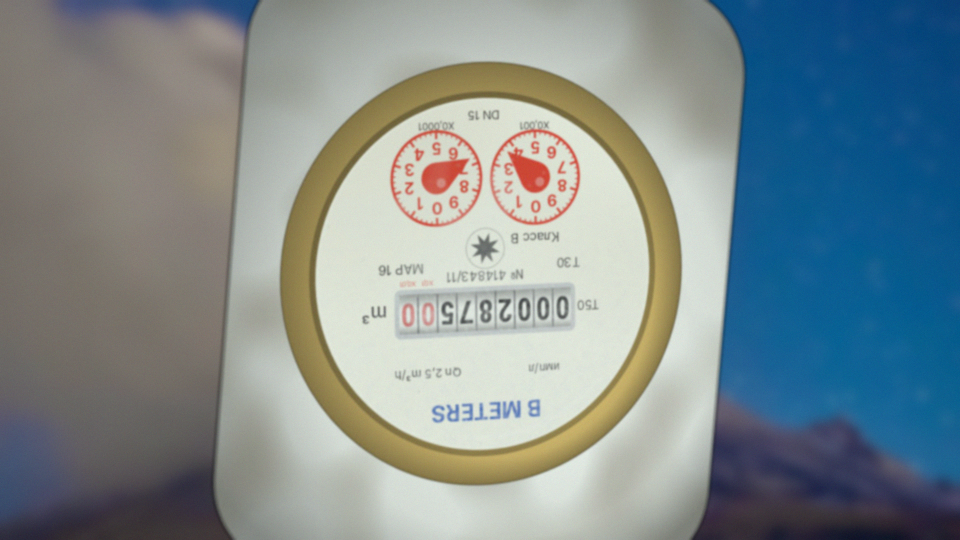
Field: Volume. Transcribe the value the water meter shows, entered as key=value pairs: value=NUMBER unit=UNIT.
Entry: value=2875.0036 unit=m³
